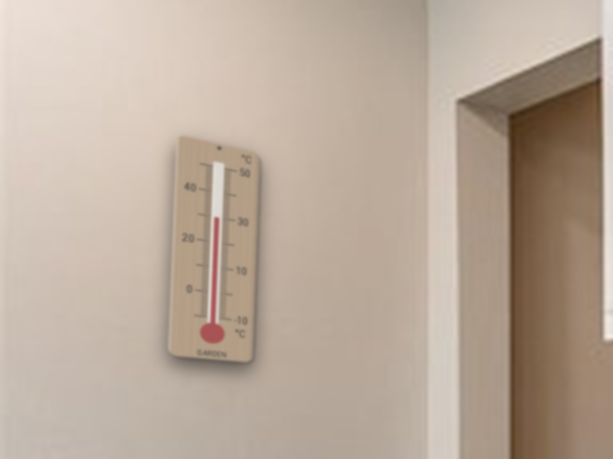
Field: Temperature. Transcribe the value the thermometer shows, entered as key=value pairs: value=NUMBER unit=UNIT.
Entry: value=30 unit=°C
